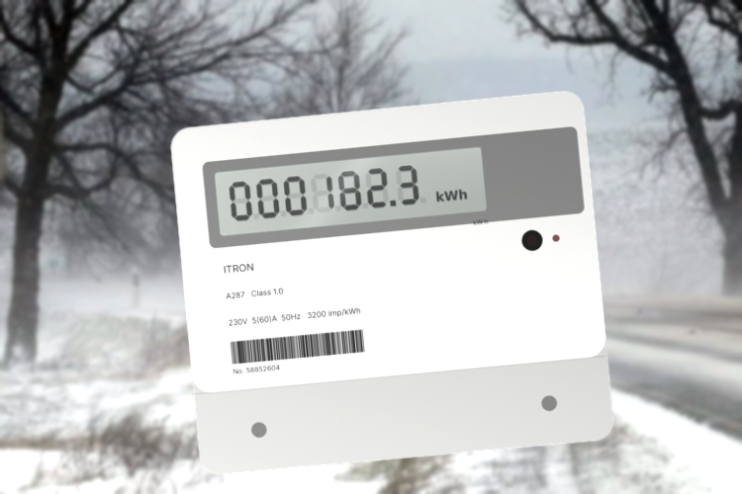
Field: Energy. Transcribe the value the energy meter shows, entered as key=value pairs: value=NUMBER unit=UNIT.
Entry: value=182.3 unit=kWh
